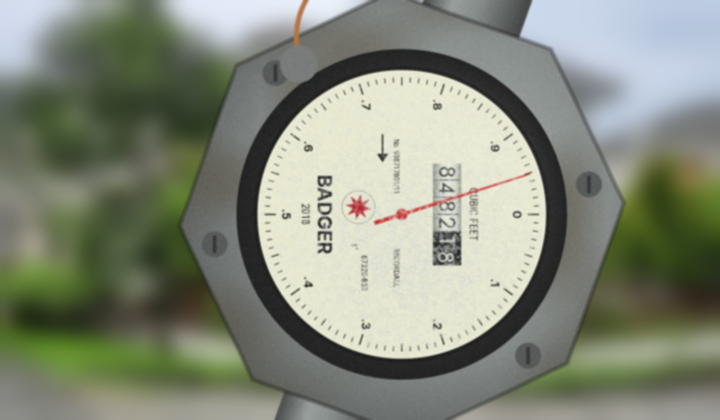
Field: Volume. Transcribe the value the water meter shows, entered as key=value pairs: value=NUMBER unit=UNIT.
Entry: value=848217.95 unit=ft³
